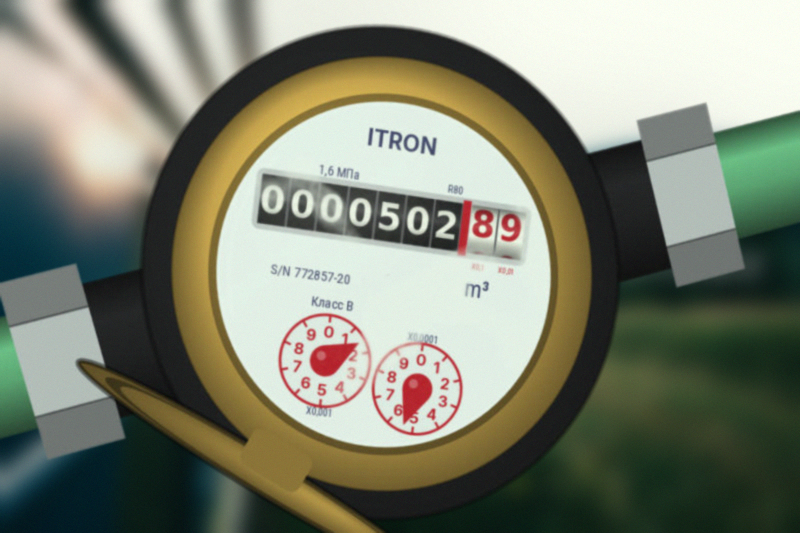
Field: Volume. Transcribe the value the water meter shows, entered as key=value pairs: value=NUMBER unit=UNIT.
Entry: value=502.8915 unit=m³
